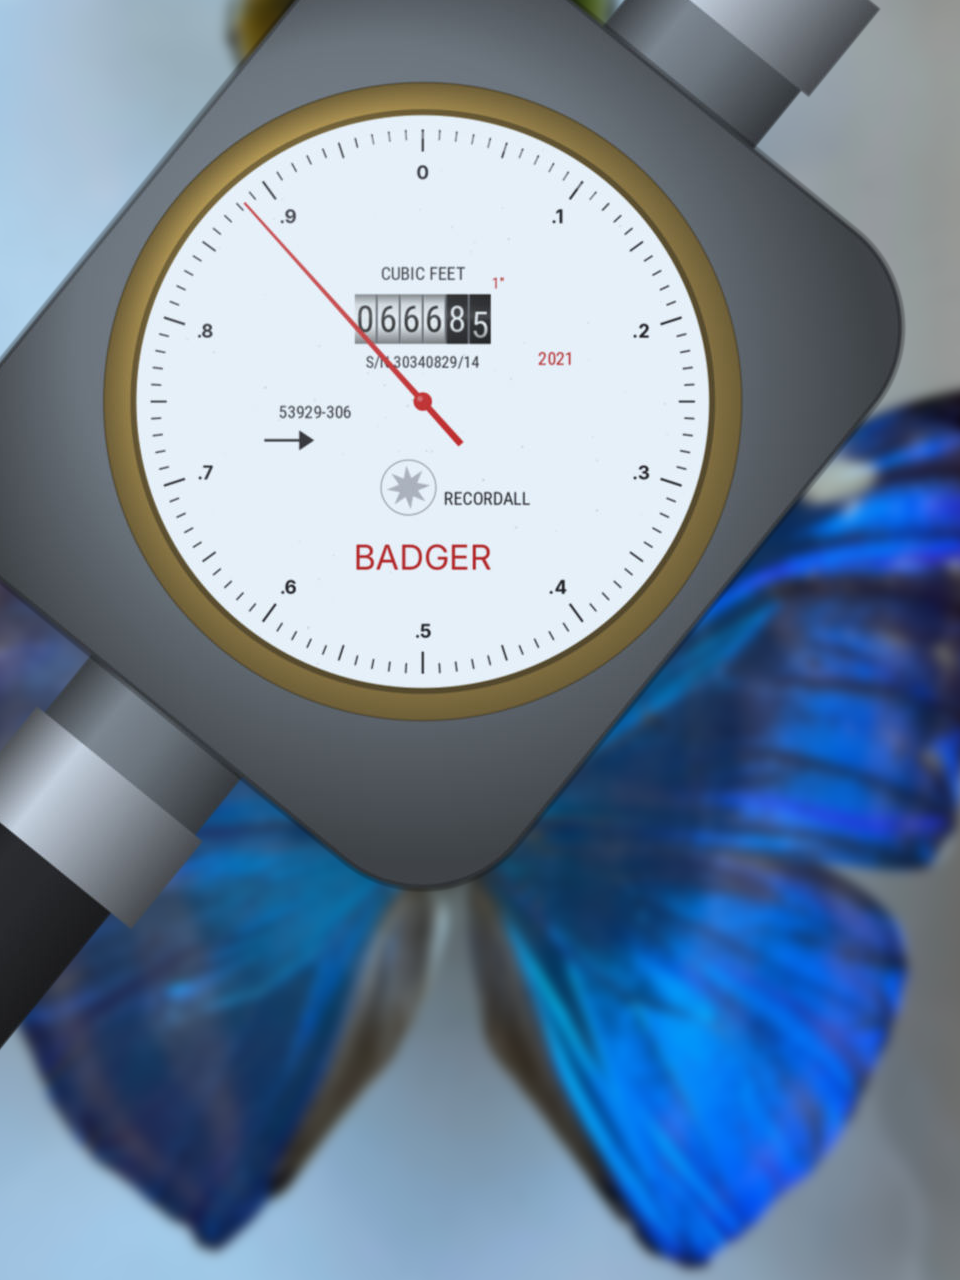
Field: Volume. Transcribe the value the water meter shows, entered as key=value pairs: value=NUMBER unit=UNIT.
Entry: value=66684.88 unit=ft³
